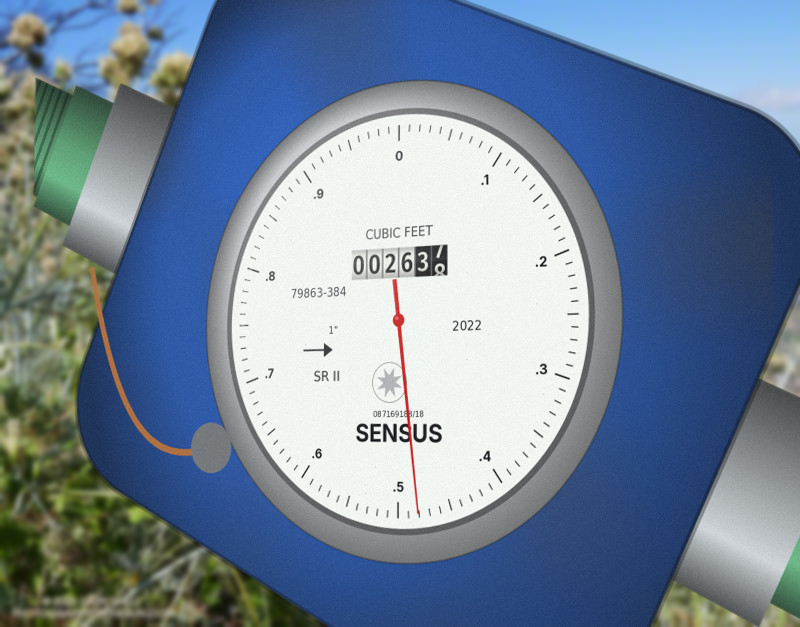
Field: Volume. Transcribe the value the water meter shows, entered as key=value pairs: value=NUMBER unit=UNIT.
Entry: value=2637.48 unit=ft³
